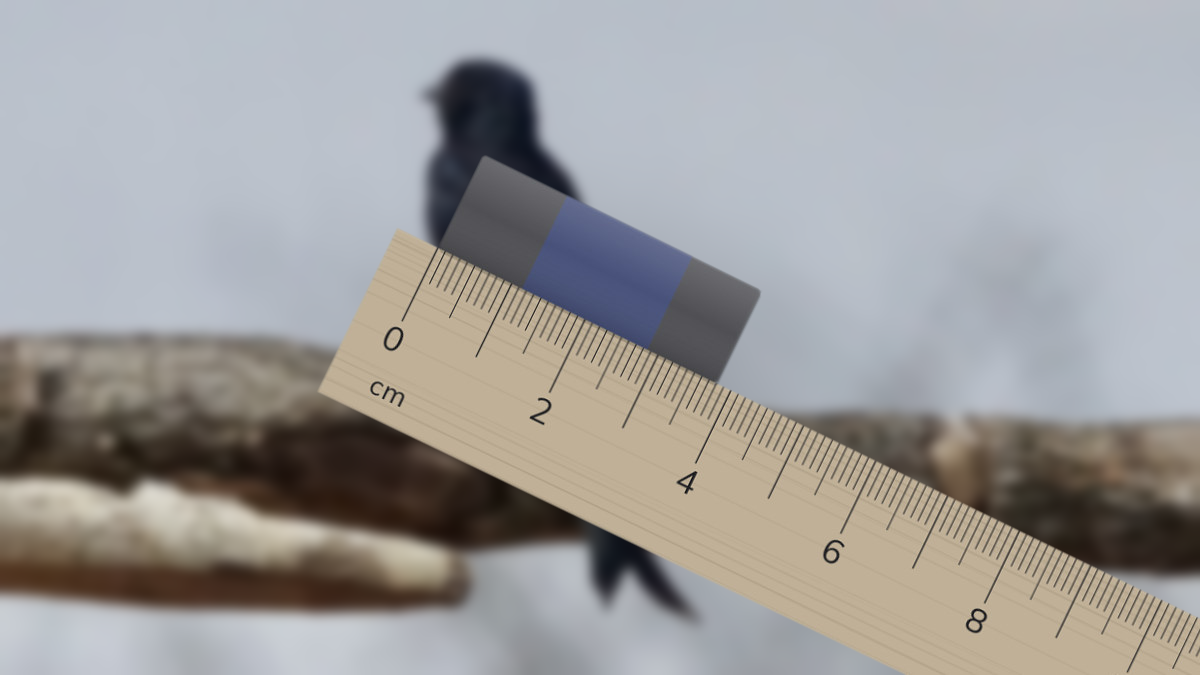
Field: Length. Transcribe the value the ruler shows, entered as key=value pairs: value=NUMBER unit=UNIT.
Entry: value=3.8 unit=cm
